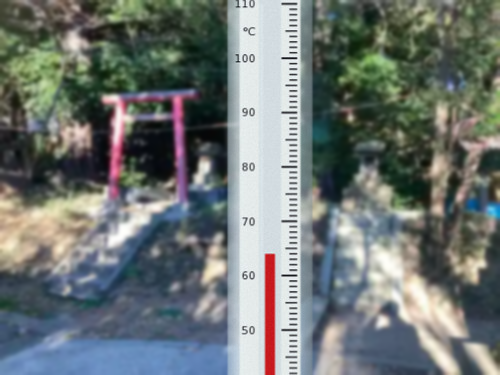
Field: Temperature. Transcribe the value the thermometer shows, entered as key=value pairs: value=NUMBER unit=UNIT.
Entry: value=64 unit=°C
